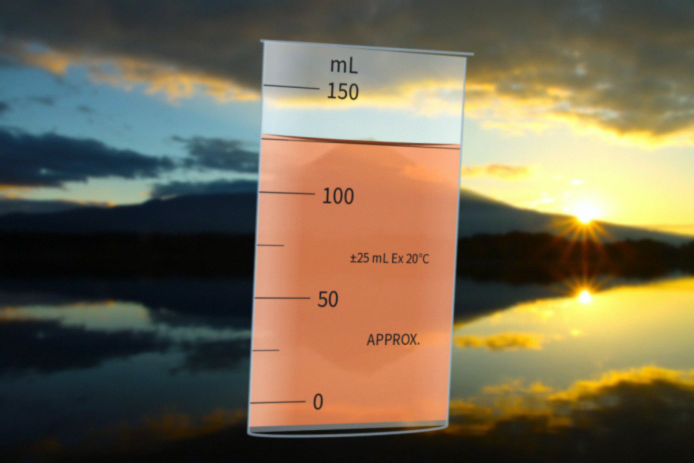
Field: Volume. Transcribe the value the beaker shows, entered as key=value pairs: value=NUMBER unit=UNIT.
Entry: value=125 unit=mL
